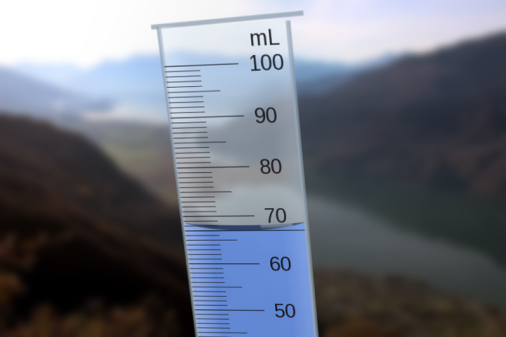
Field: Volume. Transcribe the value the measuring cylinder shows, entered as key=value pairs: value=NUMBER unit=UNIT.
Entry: value=67 unit=mL
